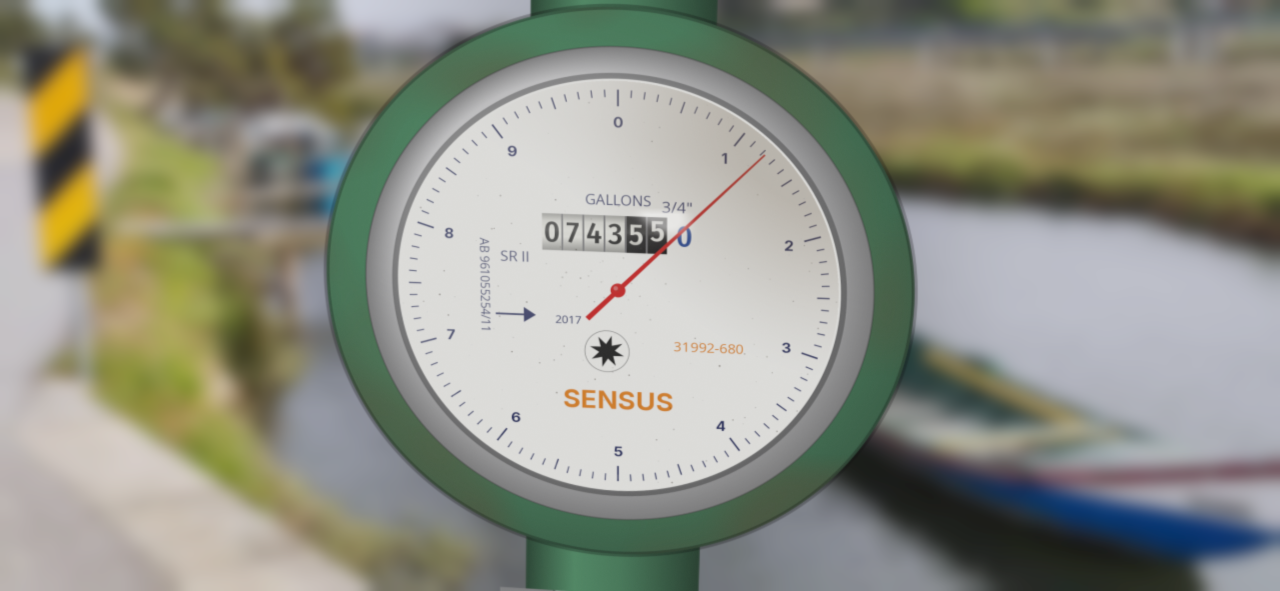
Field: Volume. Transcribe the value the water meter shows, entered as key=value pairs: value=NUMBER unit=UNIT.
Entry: value=743551.2 unit=gal
